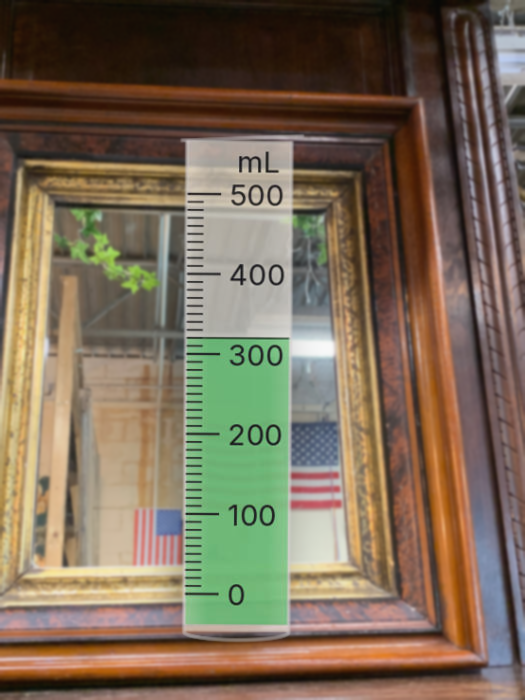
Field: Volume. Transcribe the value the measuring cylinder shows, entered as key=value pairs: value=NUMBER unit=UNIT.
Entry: value=320 unit=mL
